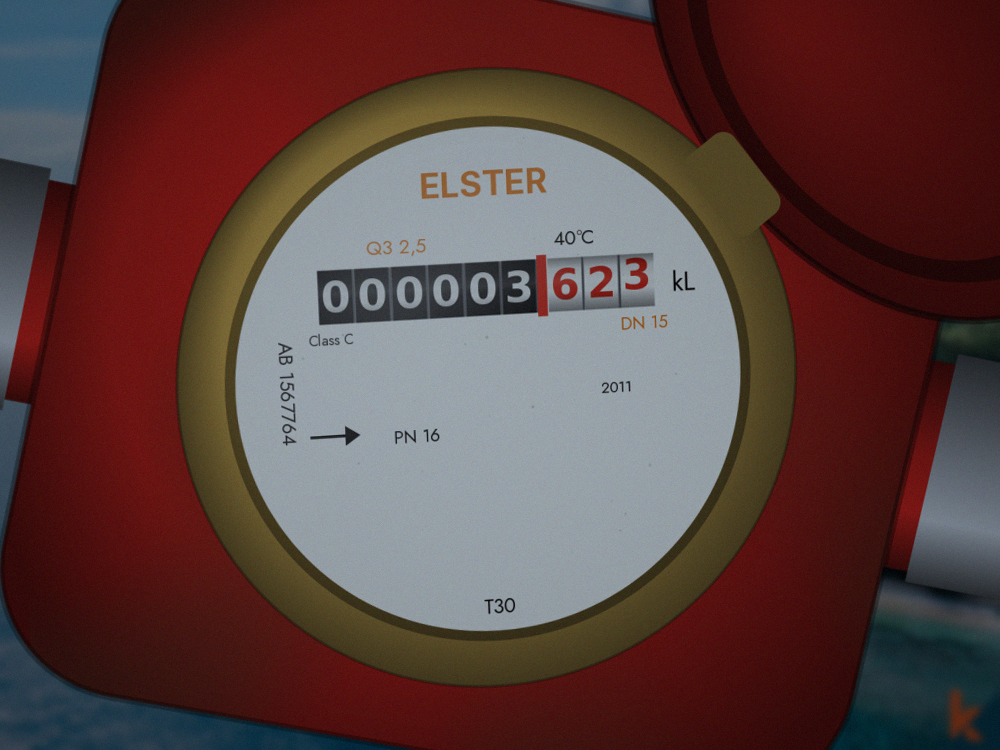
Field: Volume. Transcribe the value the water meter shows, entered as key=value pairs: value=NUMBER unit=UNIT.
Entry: value=3.623 unit=kL
